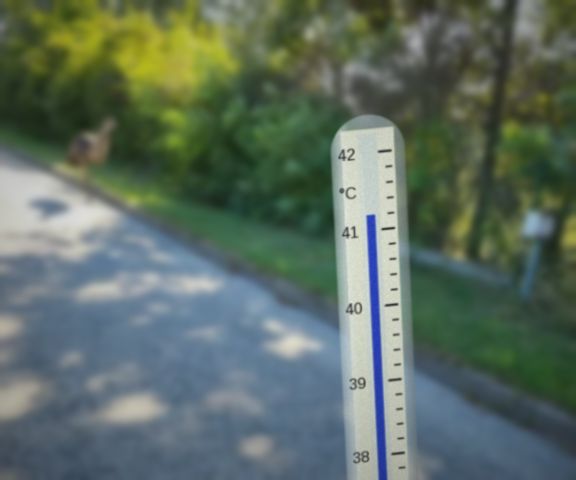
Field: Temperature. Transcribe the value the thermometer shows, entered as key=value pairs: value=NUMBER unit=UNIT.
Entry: value=41.2 unit=°C
